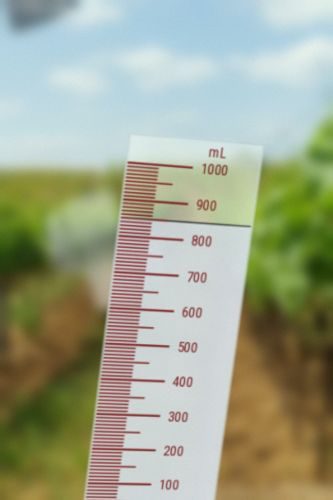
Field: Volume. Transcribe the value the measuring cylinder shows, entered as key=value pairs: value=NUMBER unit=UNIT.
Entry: value=850 unit=mL
